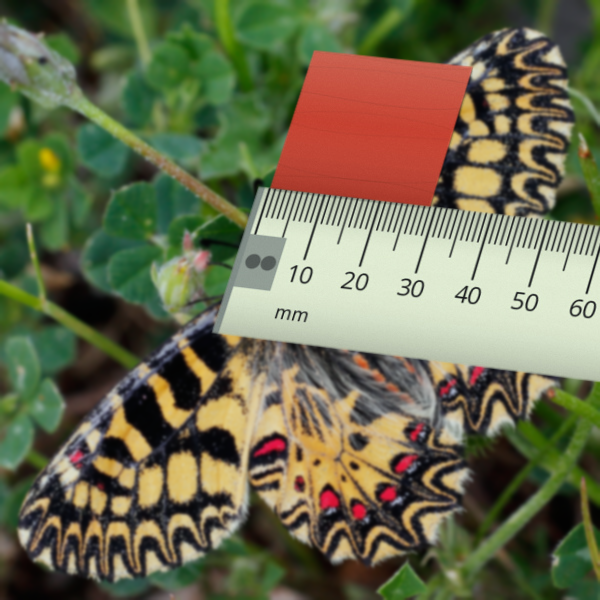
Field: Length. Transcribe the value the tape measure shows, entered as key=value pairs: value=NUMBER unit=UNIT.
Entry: value=29 unit=mm
